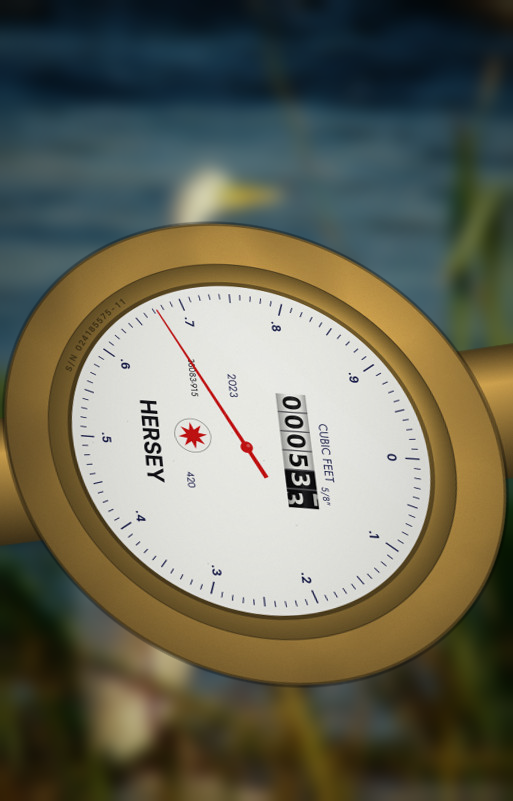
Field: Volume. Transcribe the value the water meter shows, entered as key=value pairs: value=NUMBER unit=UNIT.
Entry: value=532.67 unit=ft³
